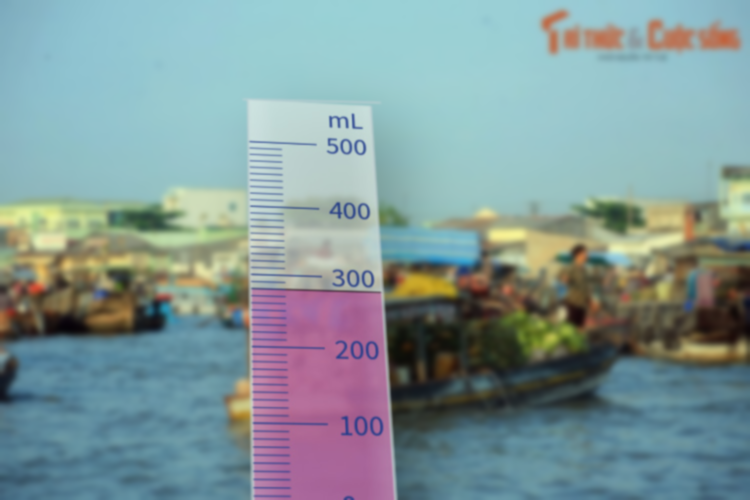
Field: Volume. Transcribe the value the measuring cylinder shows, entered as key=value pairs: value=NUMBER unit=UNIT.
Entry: value=280 unit=mL
